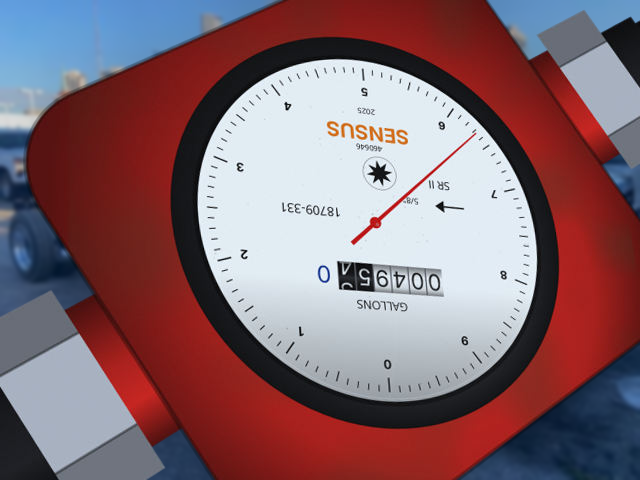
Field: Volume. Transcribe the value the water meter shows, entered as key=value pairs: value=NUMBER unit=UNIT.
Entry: value=49536.3 unit=gal
